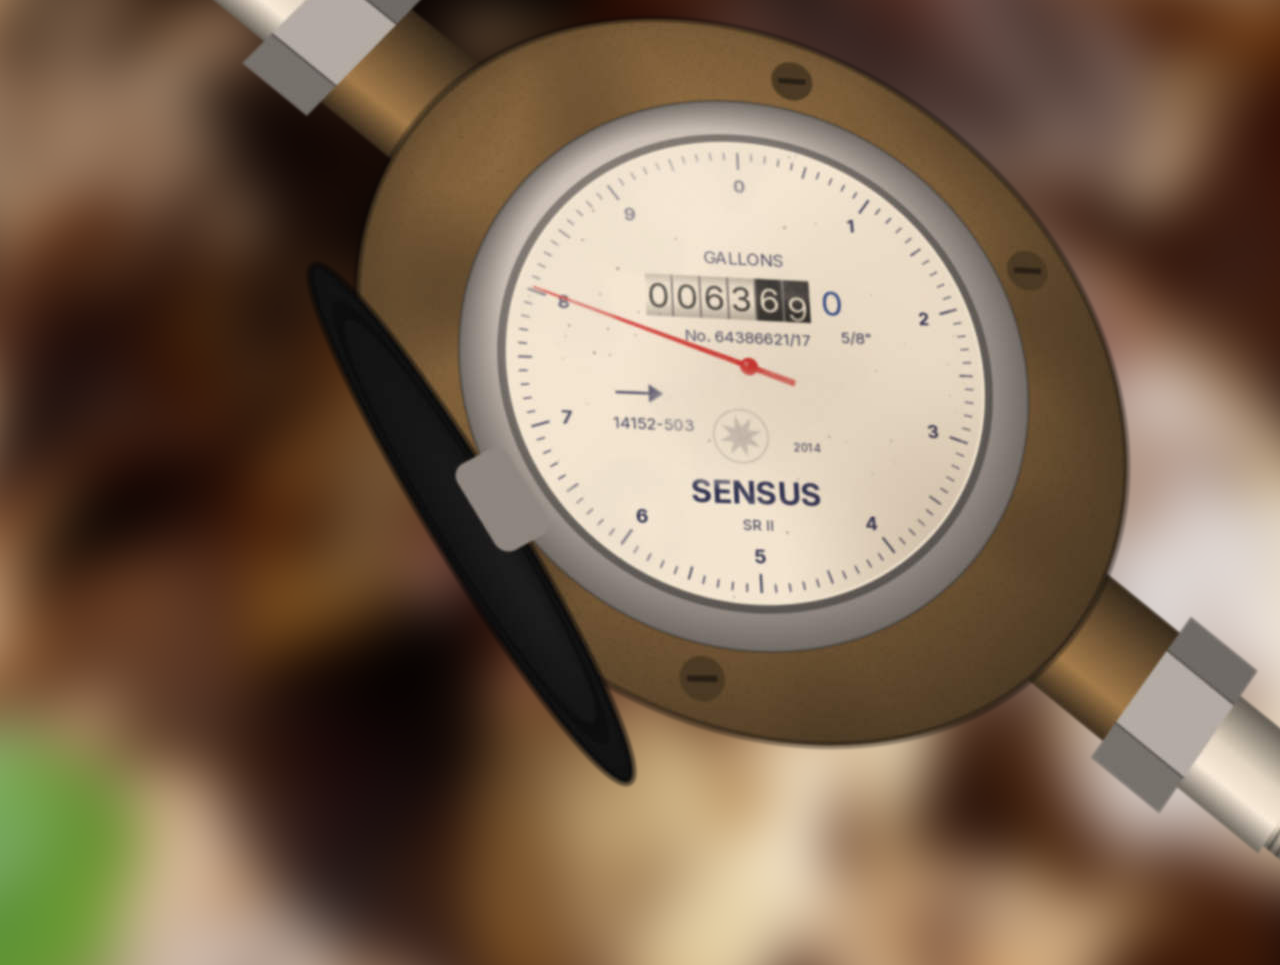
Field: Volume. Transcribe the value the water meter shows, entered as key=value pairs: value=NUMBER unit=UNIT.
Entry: value=63688.0 unit=gal
